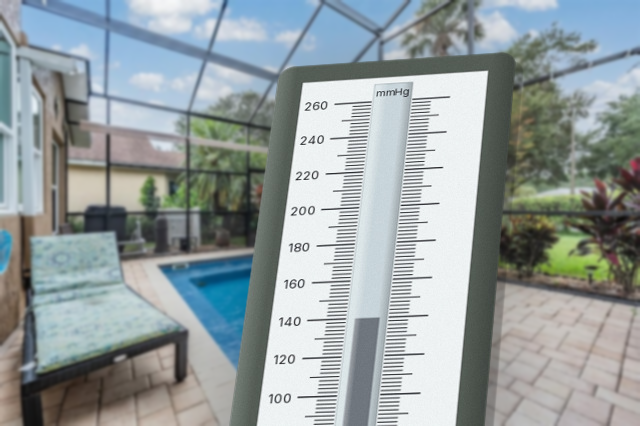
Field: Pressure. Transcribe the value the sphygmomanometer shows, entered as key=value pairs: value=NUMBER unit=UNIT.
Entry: value=140 unit=mmHg
